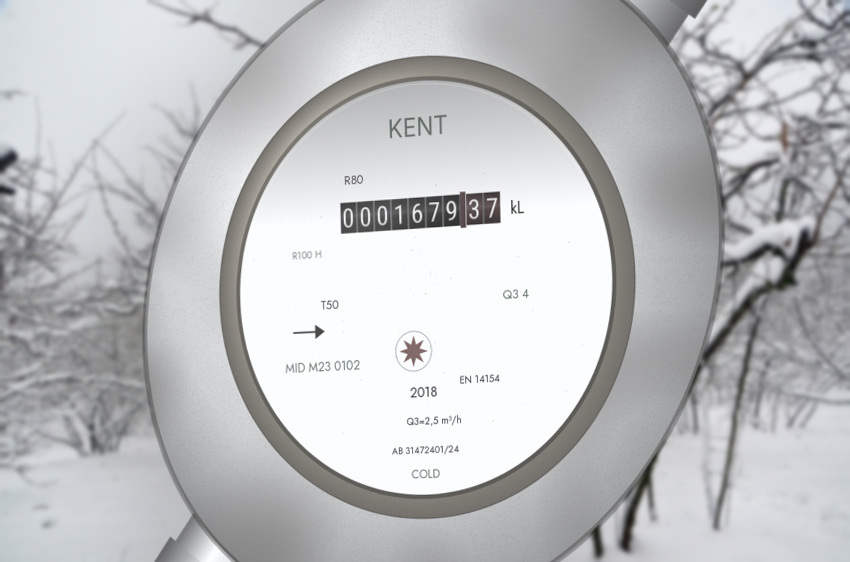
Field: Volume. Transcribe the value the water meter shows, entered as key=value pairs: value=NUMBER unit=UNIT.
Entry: value=1679.37 unit=kL
